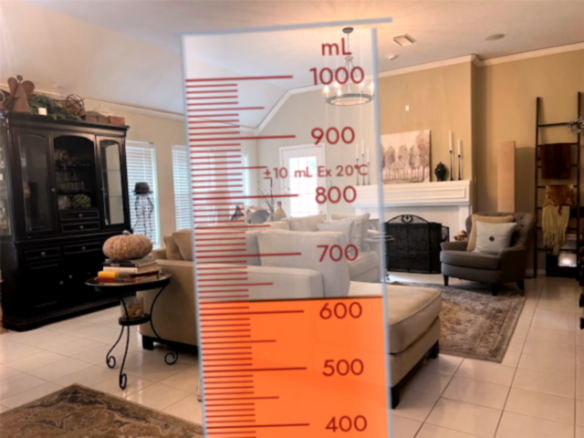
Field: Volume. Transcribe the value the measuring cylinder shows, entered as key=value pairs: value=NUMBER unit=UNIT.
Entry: value=620 unit=mL
